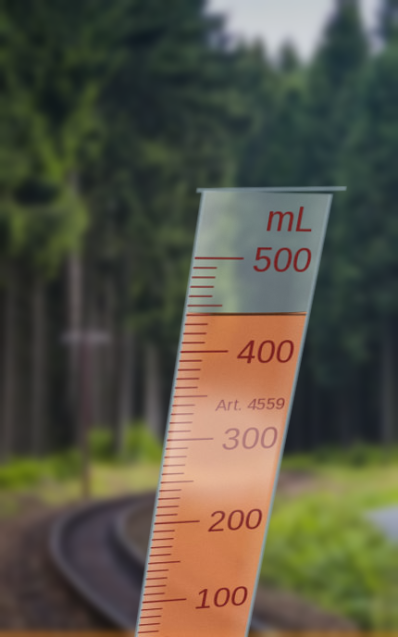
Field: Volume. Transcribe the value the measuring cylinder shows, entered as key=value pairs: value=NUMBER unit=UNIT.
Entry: value=440 unit=mL
